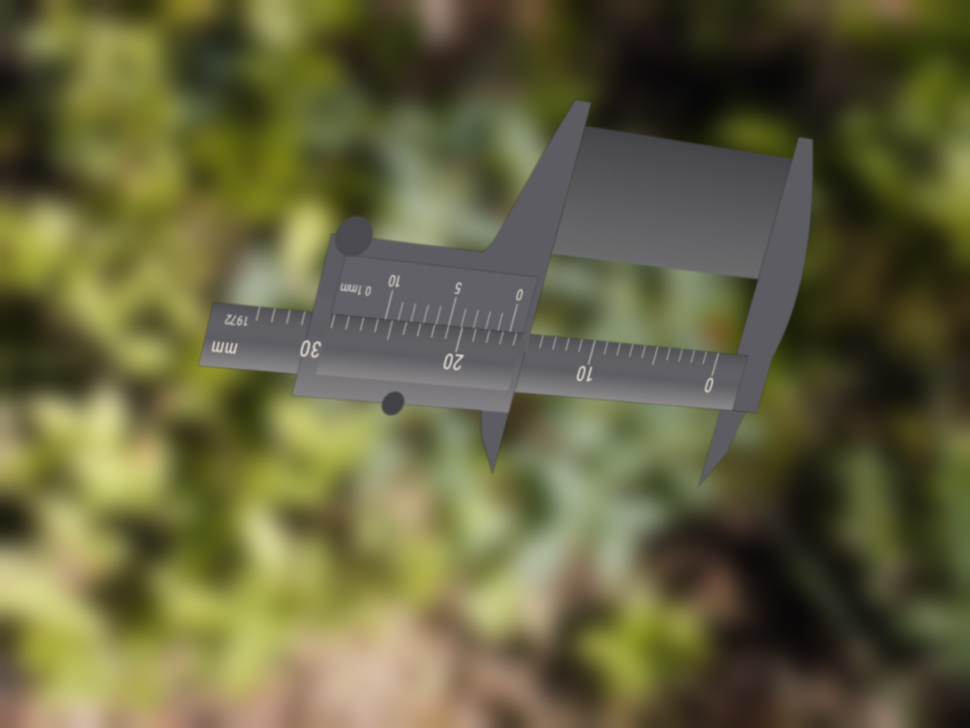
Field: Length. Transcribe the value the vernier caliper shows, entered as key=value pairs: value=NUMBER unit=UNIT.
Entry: value=16.5 unit=mm
